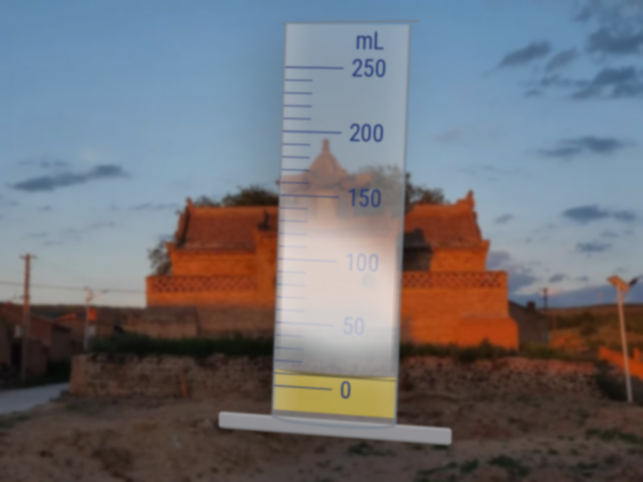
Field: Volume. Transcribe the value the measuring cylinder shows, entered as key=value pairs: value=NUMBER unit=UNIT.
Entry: value=10 unit=mL
